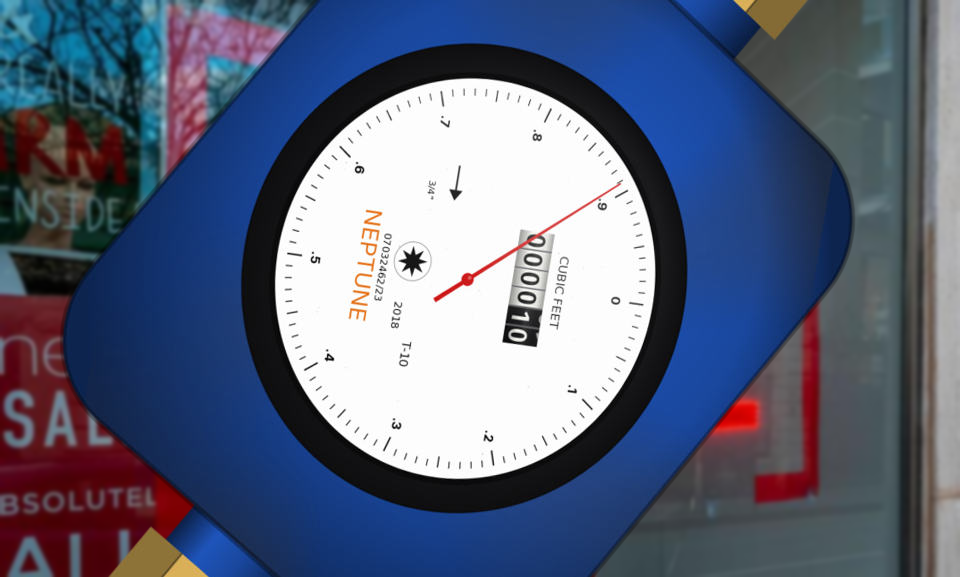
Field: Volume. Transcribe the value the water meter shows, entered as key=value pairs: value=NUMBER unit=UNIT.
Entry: value=9.89 unit=ft³
